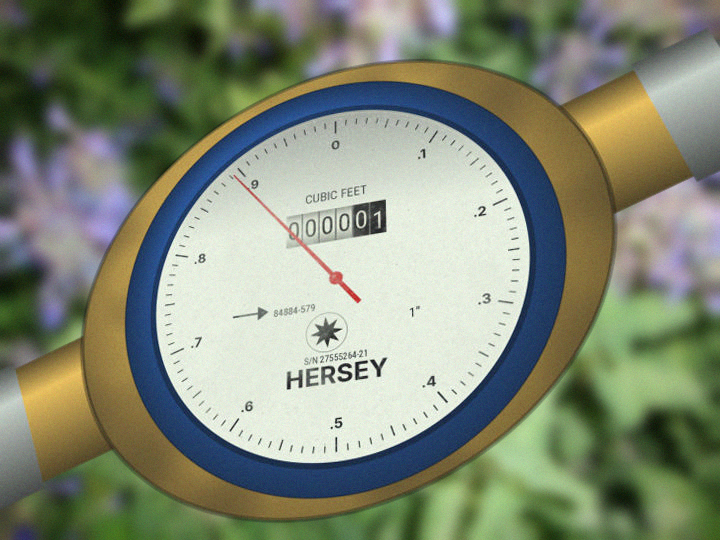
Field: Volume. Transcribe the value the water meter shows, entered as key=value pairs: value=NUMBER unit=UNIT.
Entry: value=0.89 unit=ft³
